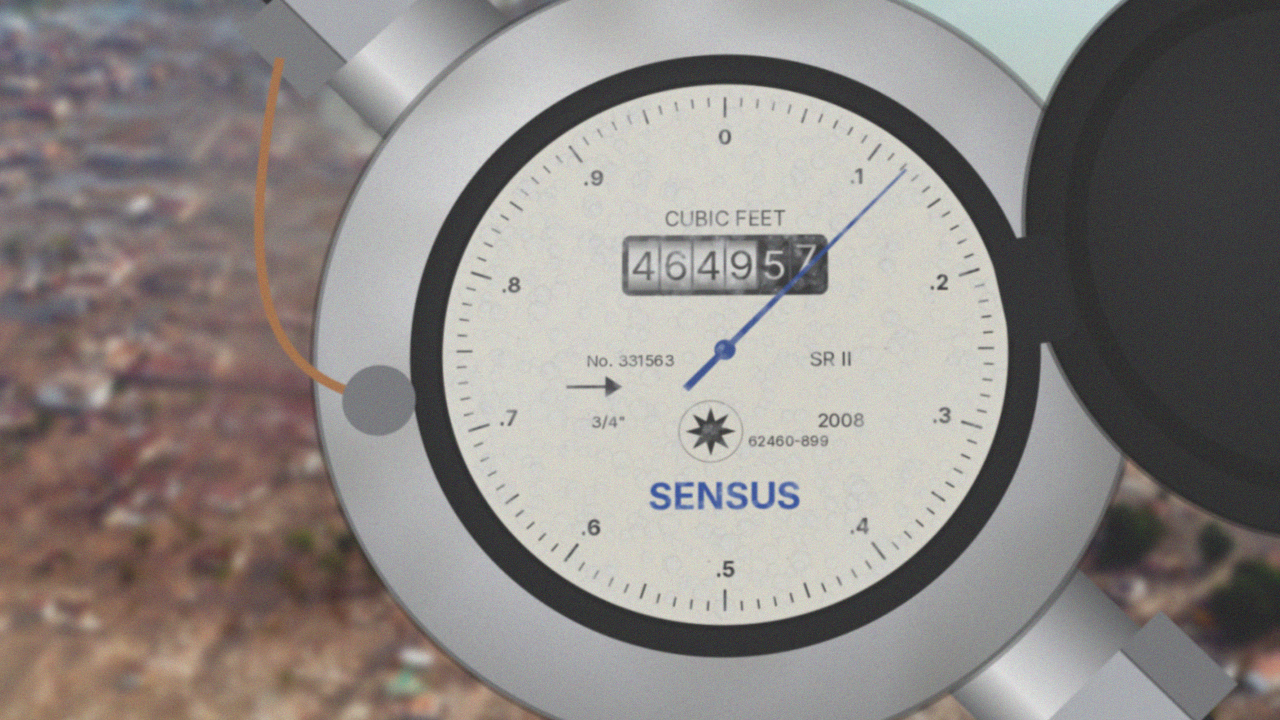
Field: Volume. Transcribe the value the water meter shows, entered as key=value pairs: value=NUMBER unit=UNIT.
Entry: value=464957.12 unit=ft³
